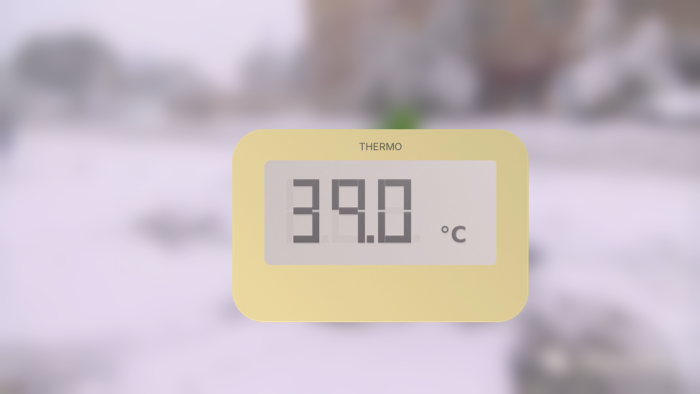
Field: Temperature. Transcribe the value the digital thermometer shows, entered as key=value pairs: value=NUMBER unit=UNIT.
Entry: value=39.0 unit=°C
